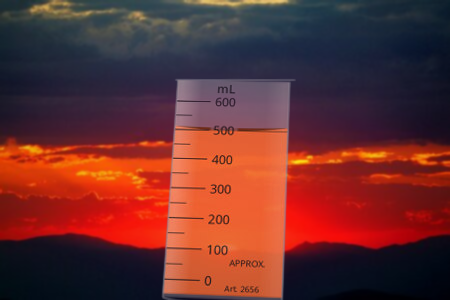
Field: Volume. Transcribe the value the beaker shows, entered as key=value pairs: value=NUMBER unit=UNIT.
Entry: value=500 unit=mL
